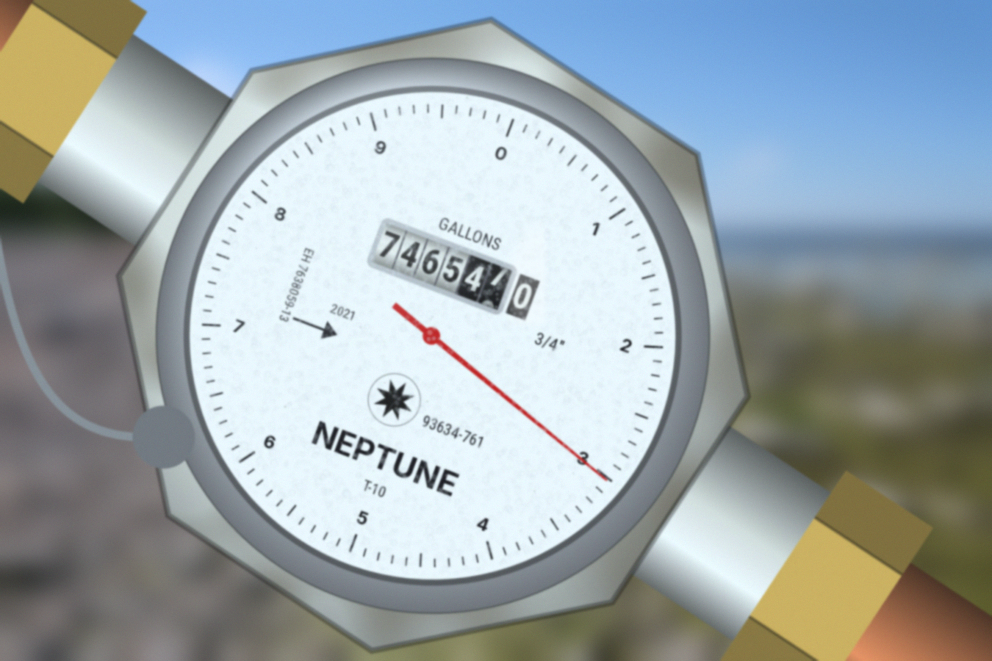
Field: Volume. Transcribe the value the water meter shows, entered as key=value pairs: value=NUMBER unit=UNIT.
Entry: value=7465473.0 unit=gal
